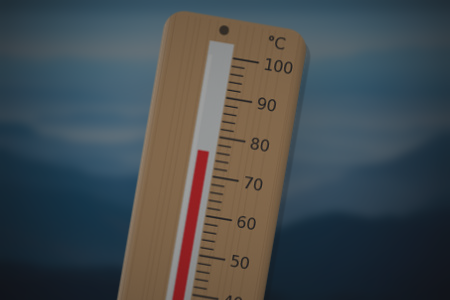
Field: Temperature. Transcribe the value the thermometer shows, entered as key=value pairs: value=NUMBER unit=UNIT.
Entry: value=76 unit=°C
